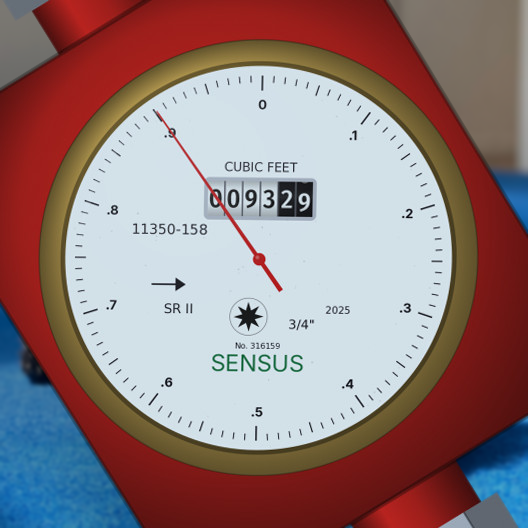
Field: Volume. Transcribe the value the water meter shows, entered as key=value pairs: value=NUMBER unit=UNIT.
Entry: value=9328.90 unit=ft³
